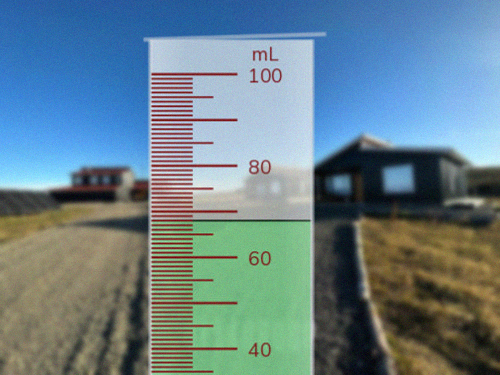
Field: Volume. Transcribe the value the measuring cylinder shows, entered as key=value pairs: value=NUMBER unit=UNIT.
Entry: value=68 unit=mL
